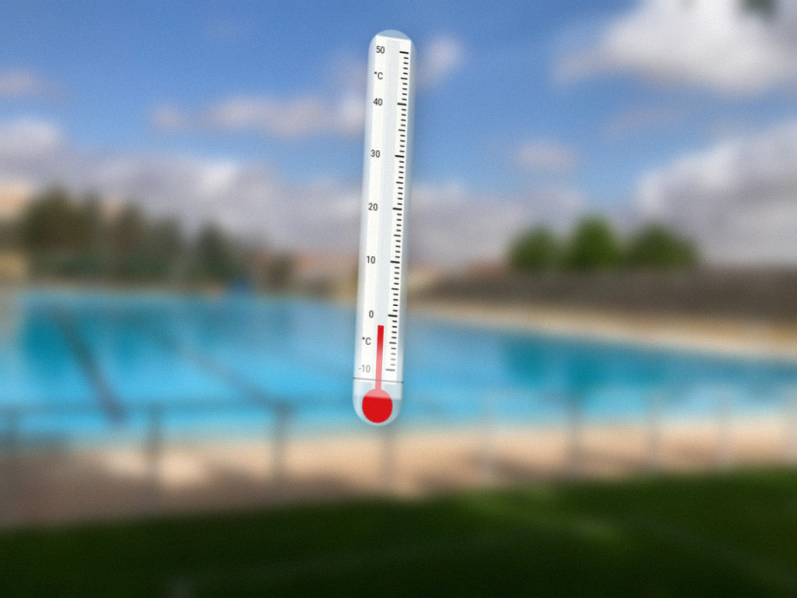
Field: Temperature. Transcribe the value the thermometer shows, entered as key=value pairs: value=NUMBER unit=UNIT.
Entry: value=-2 unit=°C
